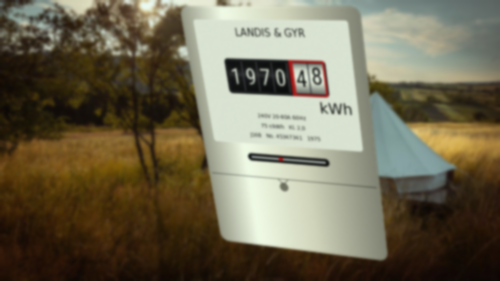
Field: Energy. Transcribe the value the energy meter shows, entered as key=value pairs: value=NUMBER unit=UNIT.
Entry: value=1970.48 unit=kWh
